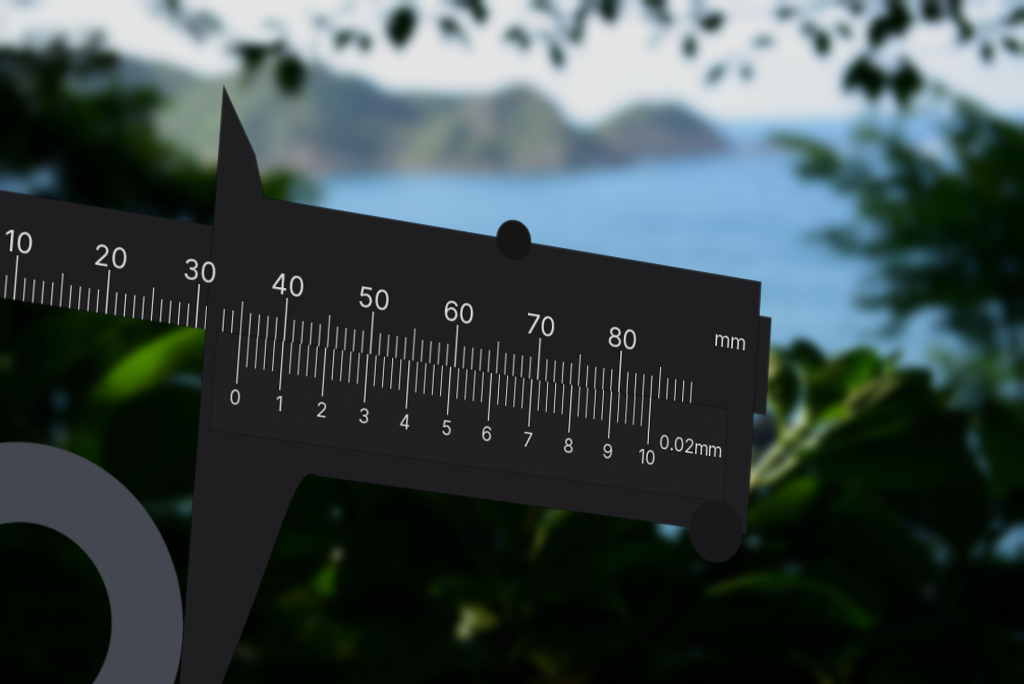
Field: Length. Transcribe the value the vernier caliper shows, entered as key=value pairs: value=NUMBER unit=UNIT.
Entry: value=35.0 unit=mm
